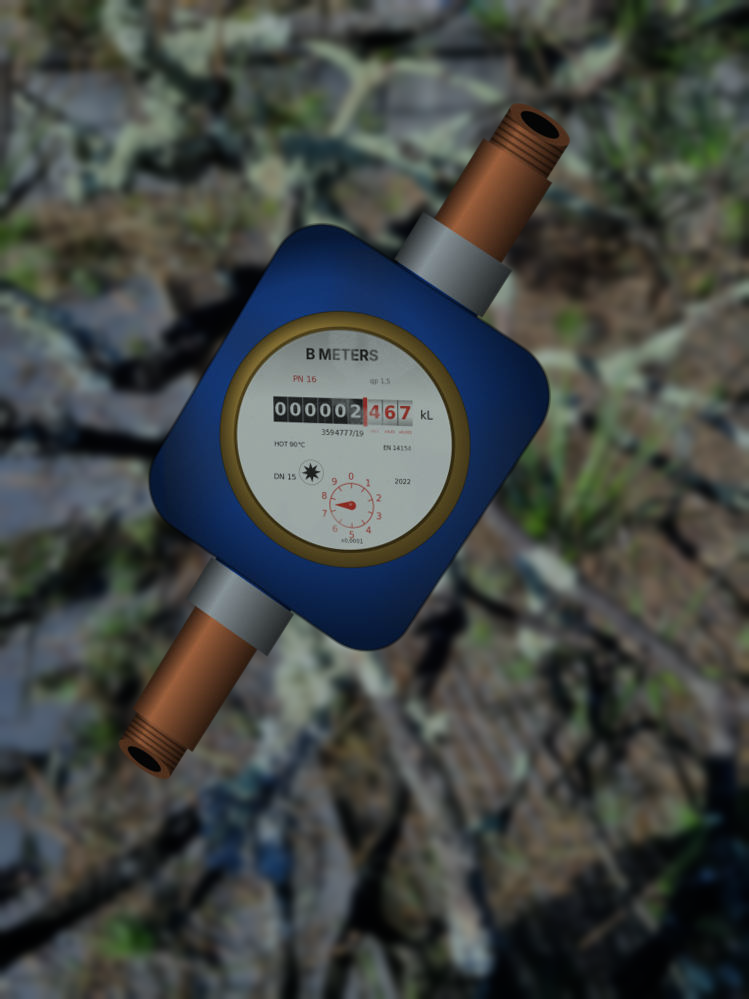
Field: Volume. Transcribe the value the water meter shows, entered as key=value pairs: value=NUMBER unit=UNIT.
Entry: value=2.4677 unit=kL
